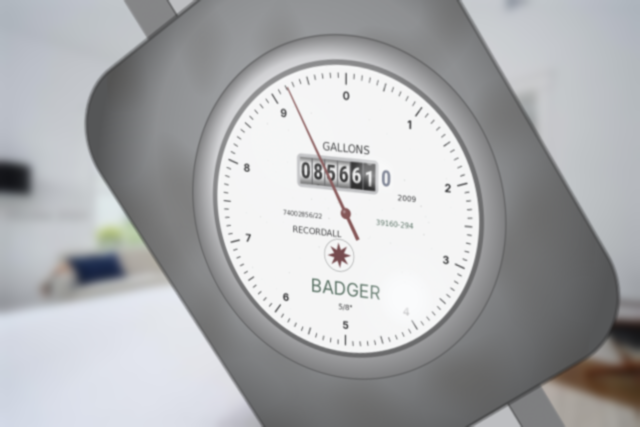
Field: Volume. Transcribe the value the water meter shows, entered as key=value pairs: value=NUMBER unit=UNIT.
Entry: value=856609.2 unit=gal
